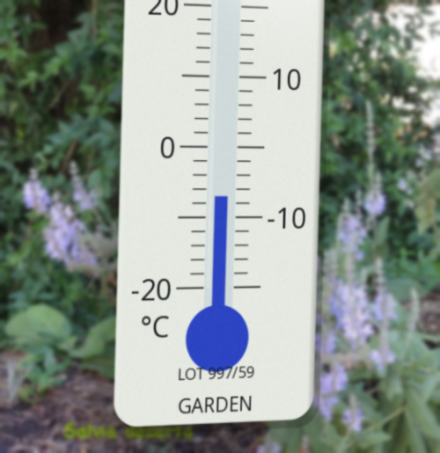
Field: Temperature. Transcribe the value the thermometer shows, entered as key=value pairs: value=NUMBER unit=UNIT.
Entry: value=-7 unit=°C
